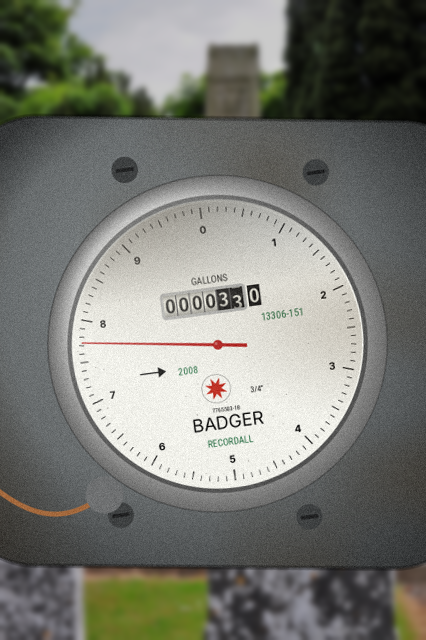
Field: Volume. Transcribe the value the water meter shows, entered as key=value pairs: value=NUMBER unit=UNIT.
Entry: value=327.7 unit=gal
